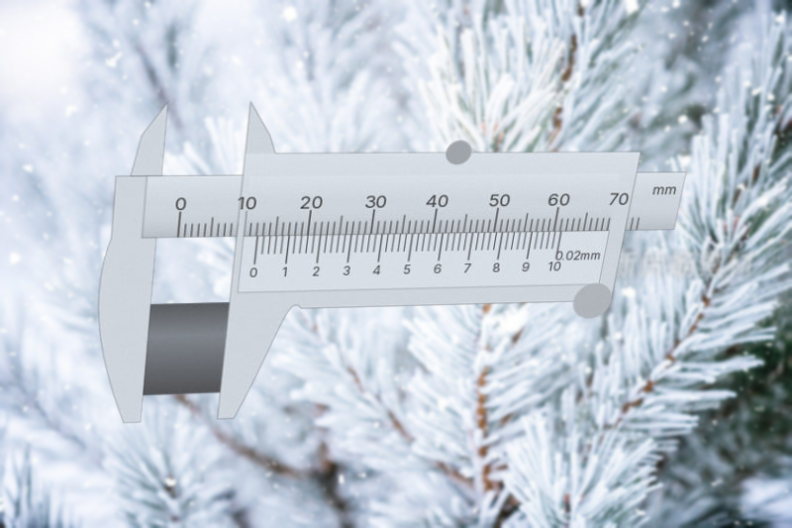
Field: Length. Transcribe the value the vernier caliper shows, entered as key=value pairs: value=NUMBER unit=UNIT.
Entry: value=12.2 unit=mm
